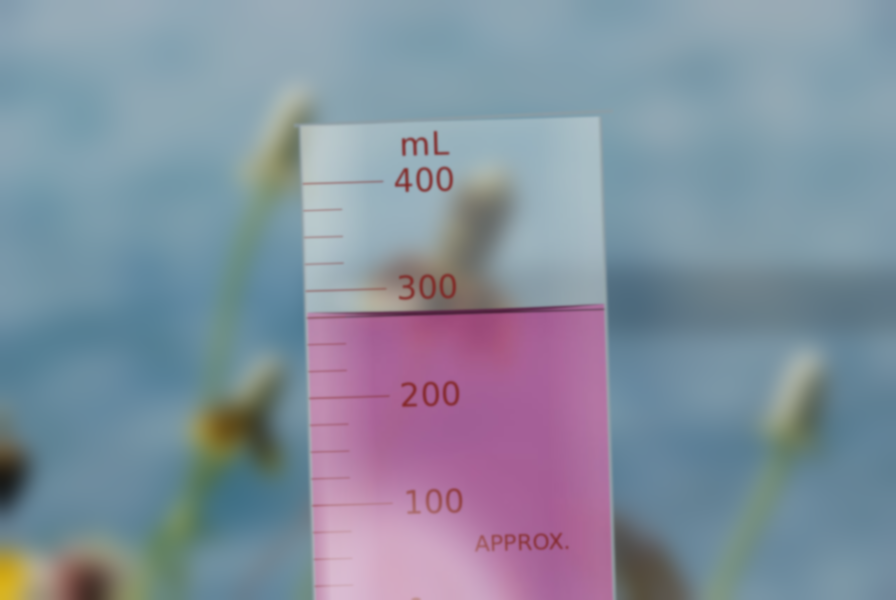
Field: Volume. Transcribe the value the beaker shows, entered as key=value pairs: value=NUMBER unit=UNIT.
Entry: value=275 unit=mL
